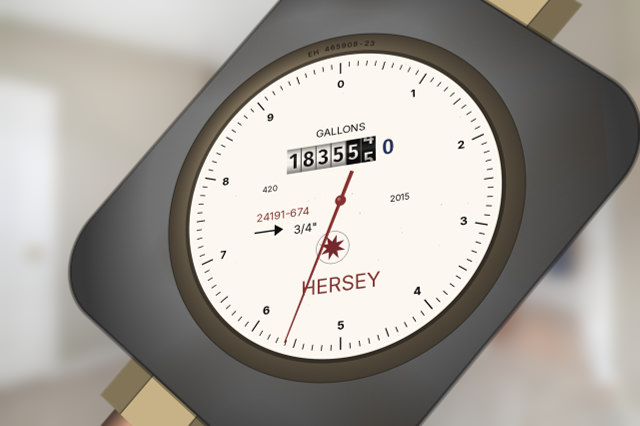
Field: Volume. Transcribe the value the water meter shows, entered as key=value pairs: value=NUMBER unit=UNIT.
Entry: value=1835545.6 unit=gal
